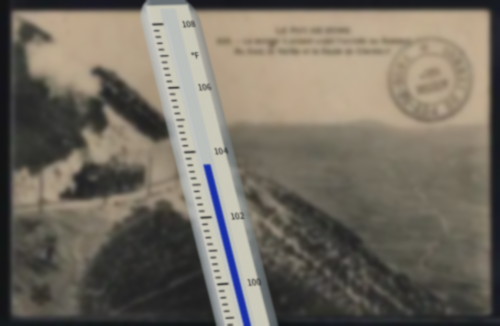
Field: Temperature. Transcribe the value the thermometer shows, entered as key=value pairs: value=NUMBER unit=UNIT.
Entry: value=103.6 unit=°F
